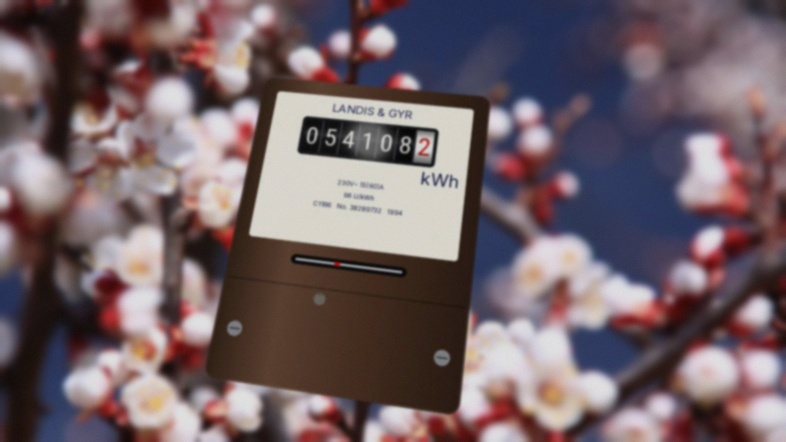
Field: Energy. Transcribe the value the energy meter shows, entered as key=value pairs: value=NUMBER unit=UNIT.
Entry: value=54108.2 unit=kWh
